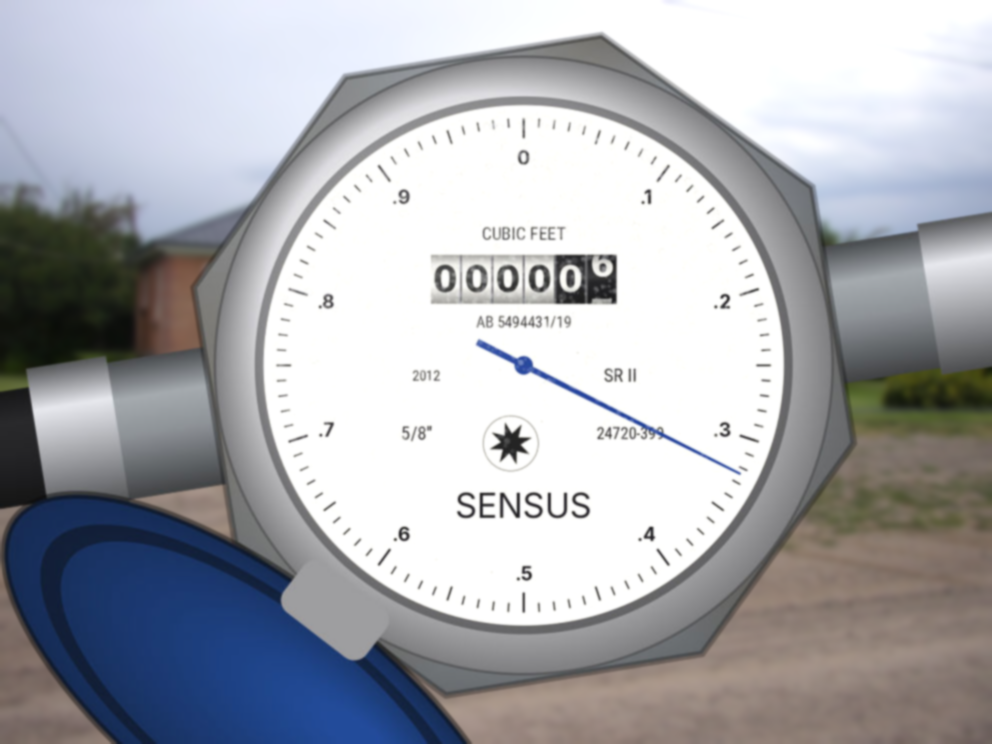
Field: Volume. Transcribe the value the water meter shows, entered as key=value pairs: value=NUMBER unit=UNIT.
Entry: value=6.32 unit=ft³
